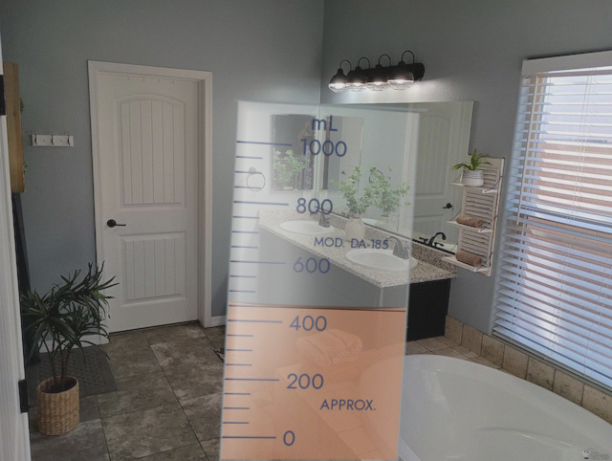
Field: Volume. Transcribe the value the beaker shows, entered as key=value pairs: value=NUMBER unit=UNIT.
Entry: value=450 unit=mL
